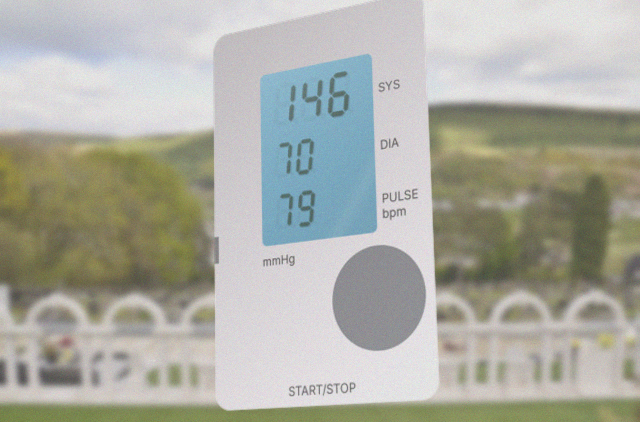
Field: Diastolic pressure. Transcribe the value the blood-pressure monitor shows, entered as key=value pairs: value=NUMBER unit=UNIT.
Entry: value=70 unit=mmHg
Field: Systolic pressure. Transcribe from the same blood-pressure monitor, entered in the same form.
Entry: value=146 unit=mmHg
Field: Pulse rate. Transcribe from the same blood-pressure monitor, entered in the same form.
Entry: value=79 unit=bpm
